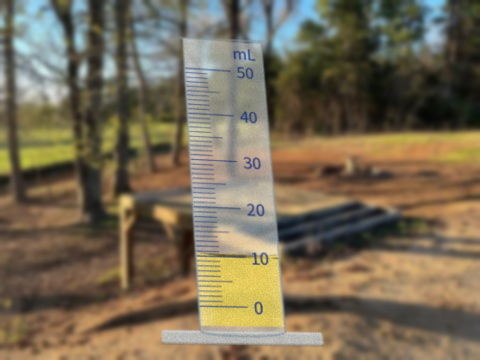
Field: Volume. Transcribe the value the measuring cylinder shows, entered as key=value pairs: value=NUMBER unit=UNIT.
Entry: value=10 unit=mL
